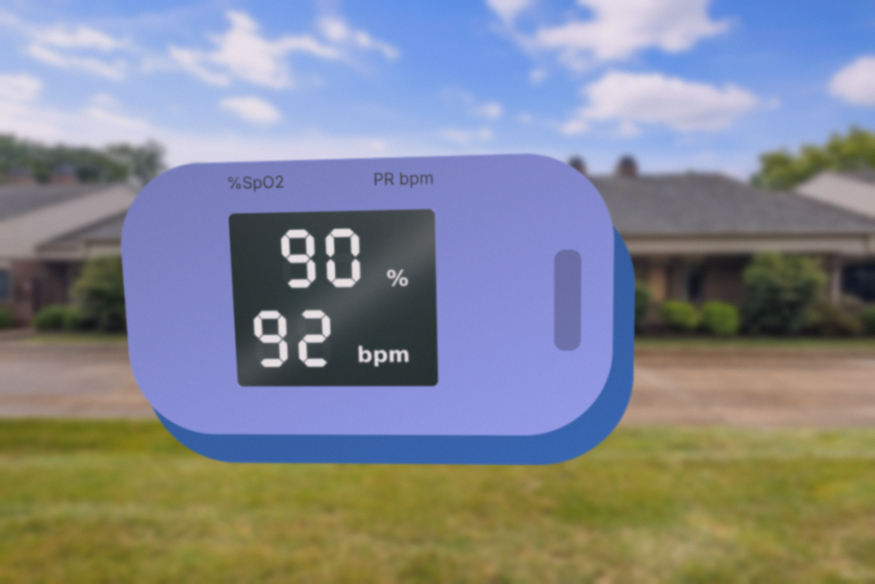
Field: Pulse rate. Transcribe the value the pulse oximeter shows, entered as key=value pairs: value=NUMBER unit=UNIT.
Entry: value=92 unit=bpm
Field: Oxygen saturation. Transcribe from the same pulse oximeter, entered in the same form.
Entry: value=90 unit=%
